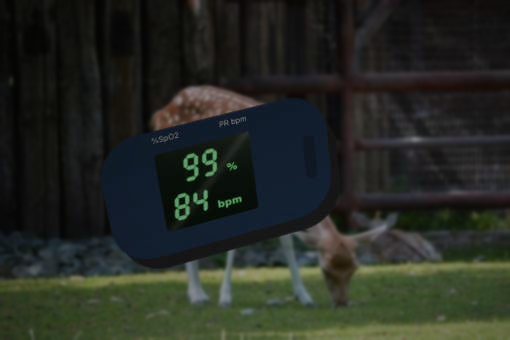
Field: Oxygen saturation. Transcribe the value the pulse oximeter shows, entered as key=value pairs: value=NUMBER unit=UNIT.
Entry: value=99 unit=%
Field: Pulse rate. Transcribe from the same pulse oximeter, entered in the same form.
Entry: value=84 unit=bpm
